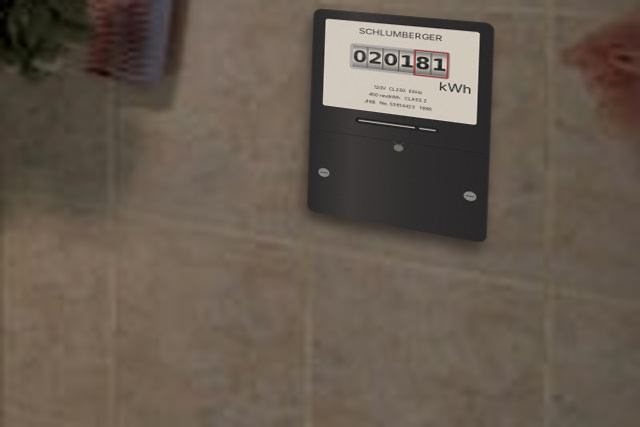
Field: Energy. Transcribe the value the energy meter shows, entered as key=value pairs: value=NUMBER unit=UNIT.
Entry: value=201.81 unit=kWh
